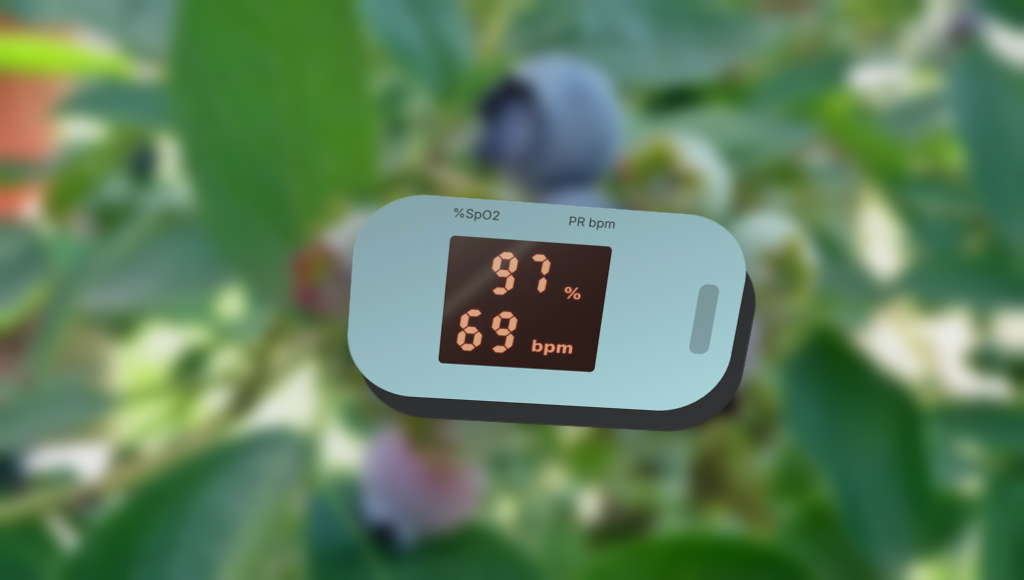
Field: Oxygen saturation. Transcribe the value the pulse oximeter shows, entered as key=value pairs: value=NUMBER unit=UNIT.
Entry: value=97 unit=%
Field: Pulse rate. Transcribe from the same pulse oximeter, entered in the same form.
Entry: value=69 unit=bpm
